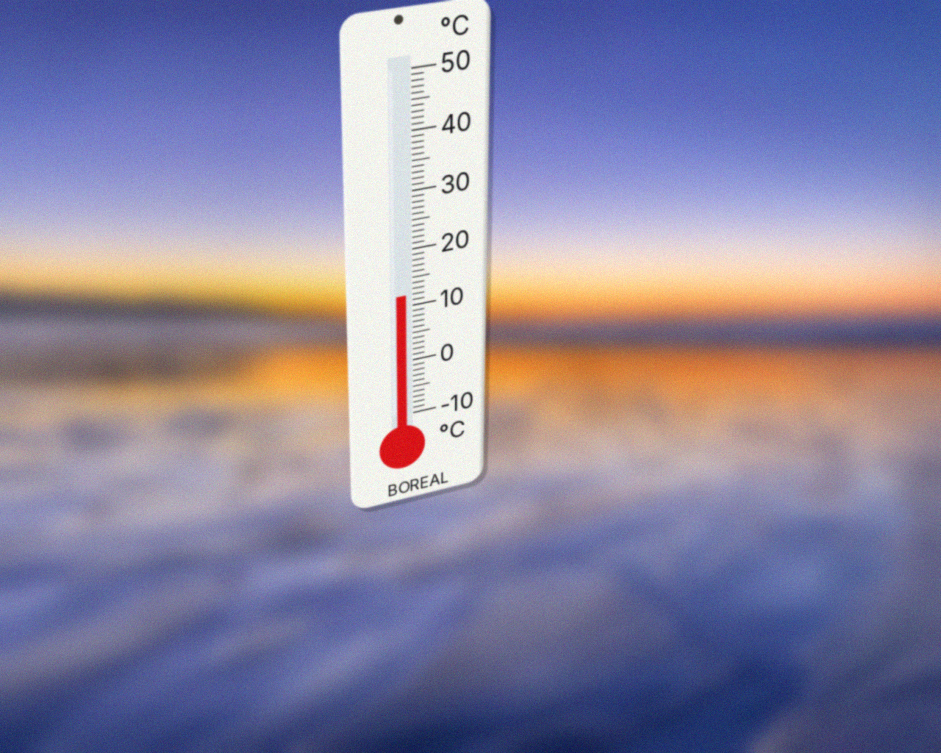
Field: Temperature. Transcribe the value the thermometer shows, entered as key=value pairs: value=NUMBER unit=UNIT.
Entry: value=12 unit=°C
